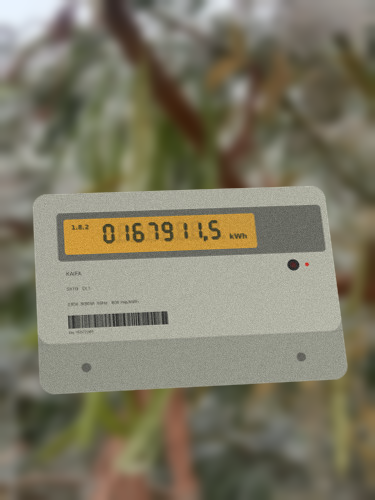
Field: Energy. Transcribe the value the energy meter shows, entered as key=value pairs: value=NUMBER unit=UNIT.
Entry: value=167911.5 unit=kWh
